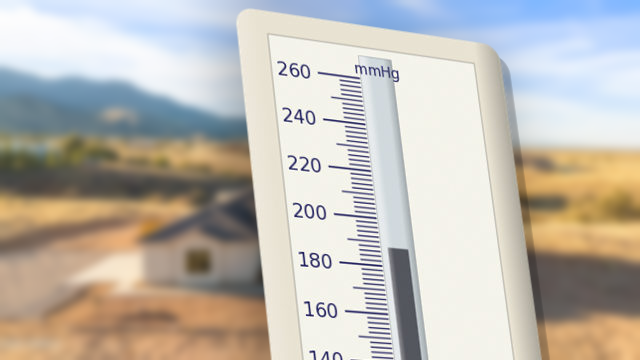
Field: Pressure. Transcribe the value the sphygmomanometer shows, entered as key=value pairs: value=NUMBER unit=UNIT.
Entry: value=188 unit=mmHg
